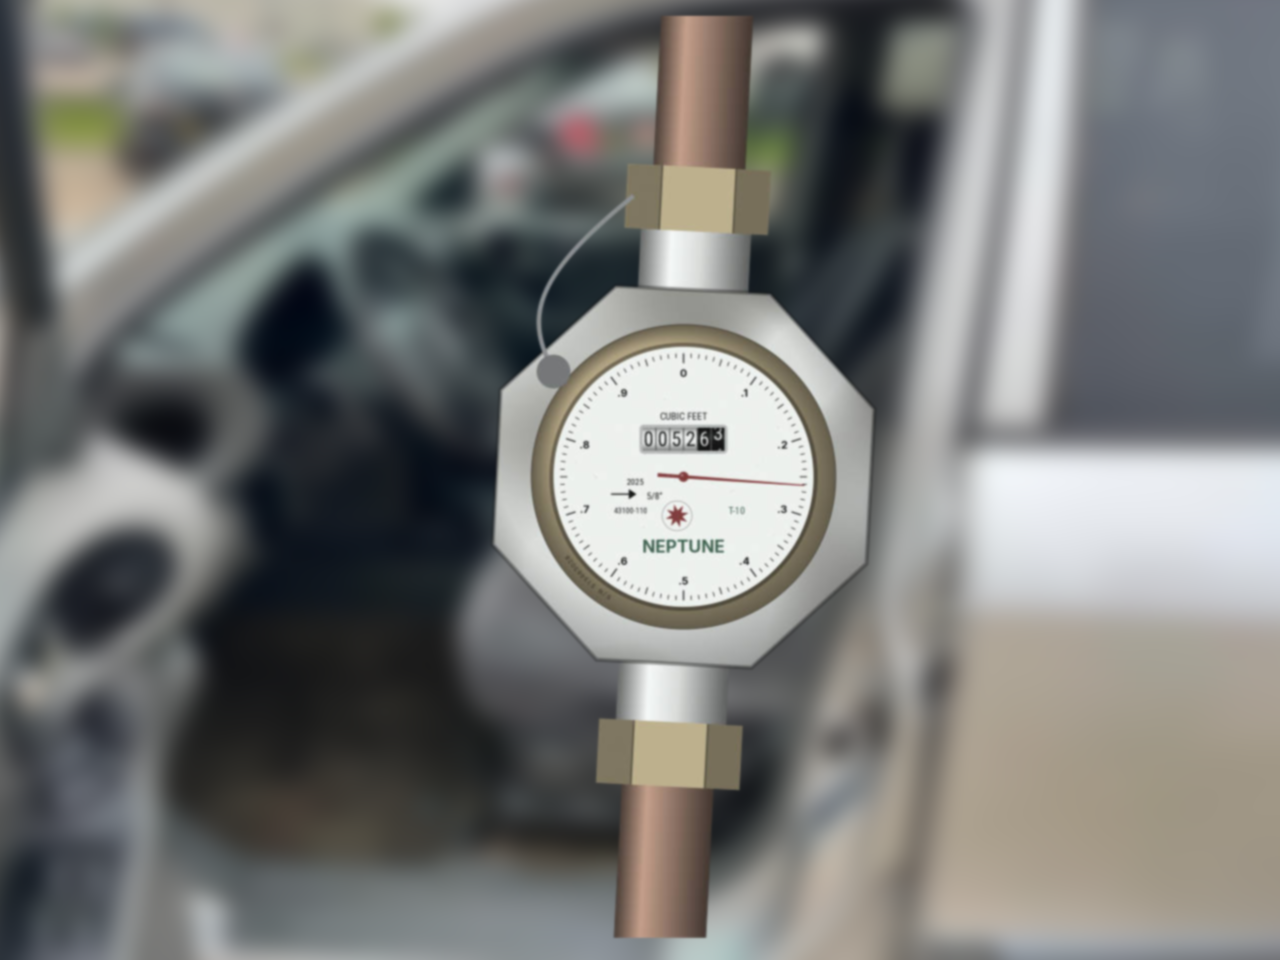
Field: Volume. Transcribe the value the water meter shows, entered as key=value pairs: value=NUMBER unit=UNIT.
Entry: value=5263.26 unit=ft³
